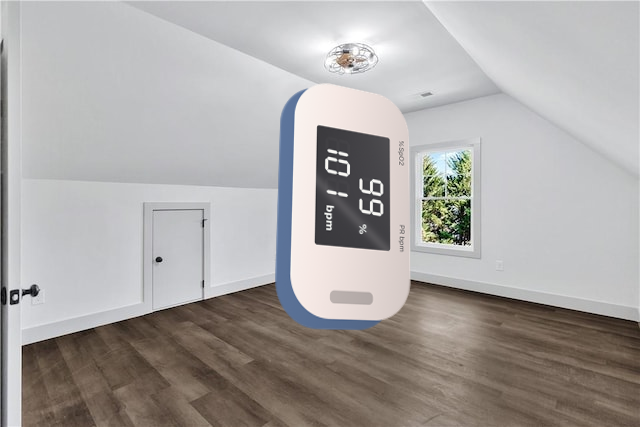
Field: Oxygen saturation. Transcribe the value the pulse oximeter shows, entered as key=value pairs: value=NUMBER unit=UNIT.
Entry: value=99 unit=%
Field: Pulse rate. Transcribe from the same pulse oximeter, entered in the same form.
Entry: value=101 unit=bpm
